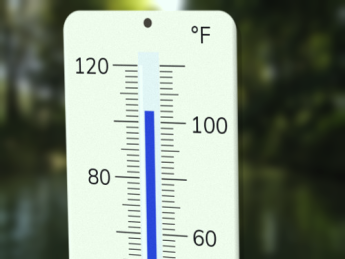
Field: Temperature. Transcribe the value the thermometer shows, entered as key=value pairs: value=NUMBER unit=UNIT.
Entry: value=104 unit=°F
